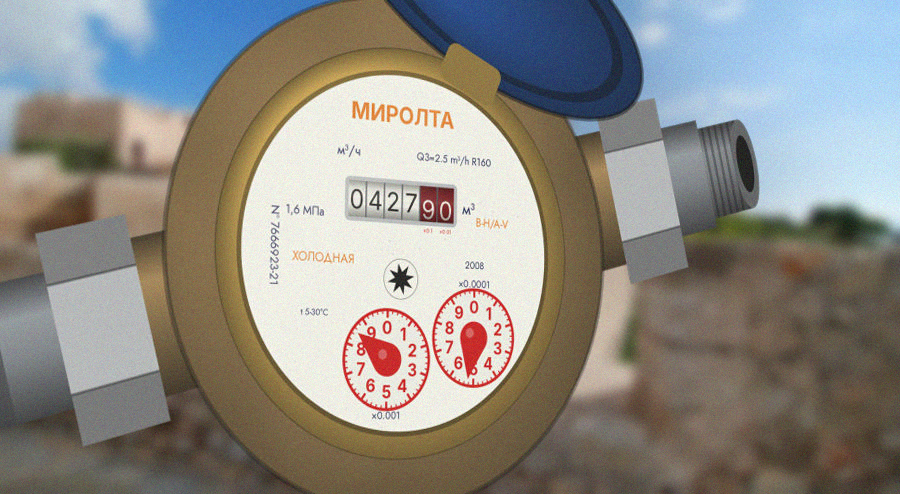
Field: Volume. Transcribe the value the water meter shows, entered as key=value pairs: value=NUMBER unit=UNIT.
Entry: value=427.8985 unit=m³
